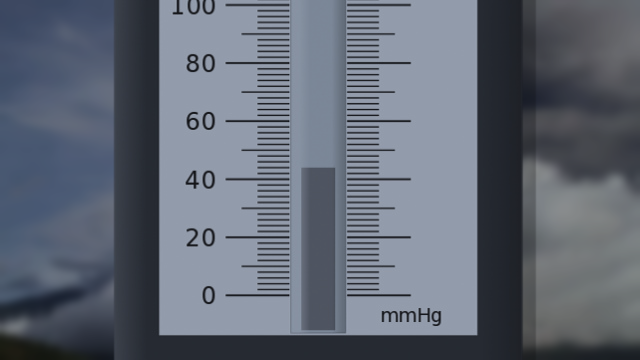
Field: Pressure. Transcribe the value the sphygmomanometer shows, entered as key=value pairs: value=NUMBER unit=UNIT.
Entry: value=44 unit=mmHg
